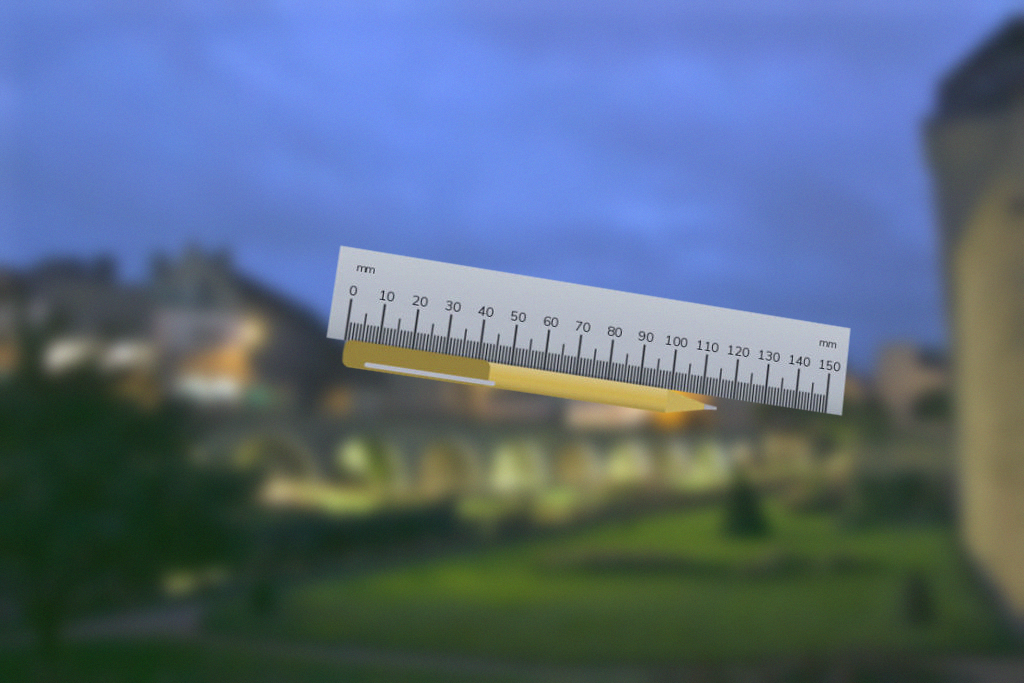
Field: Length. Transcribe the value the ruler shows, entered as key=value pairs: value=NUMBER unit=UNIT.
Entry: value=115 unit=mm
